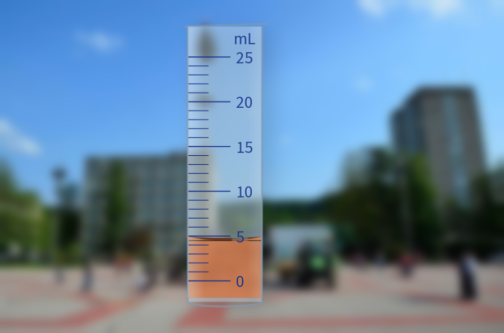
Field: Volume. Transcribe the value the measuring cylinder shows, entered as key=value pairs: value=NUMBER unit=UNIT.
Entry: value=4.5 unit=mL
